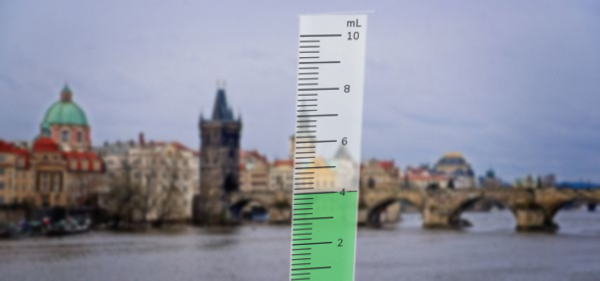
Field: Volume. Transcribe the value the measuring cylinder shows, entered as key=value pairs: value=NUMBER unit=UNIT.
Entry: value=4 unit=mL
